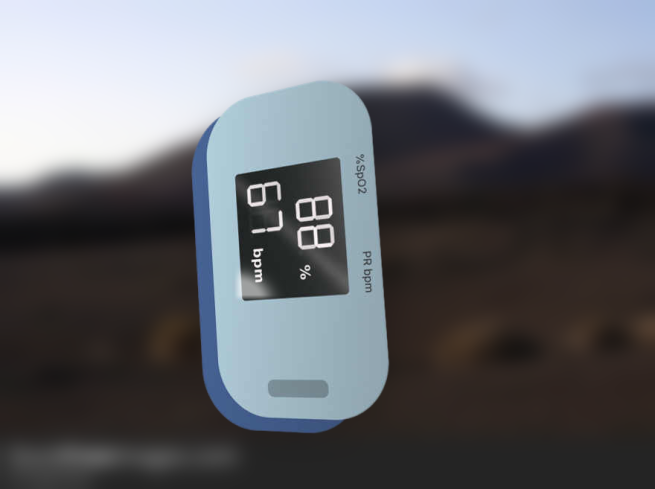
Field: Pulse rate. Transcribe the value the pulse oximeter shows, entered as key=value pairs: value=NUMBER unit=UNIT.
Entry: value=67 unit=bpm
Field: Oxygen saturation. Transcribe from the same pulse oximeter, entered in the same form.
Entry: value=88 unit=%
